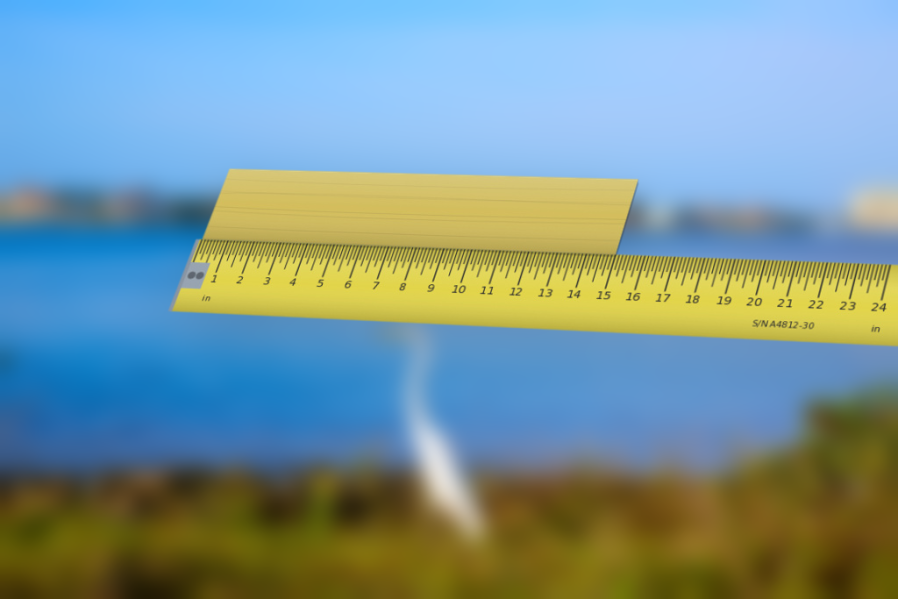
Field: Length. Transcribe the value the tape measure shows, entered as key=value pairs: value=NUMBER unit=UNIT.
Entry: value=15 unit=in
